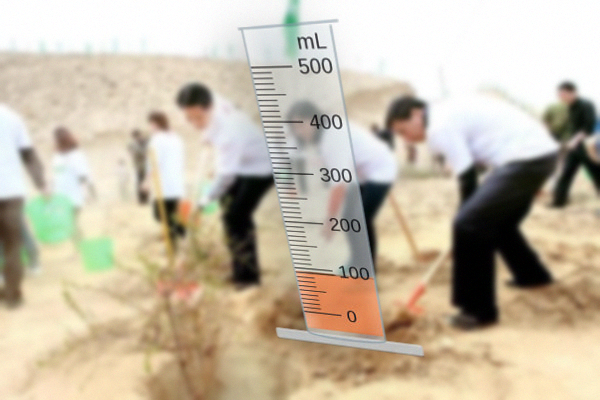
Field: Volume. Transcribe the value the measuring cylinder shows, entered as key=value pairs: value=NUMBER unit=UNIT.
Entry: value=90 unit=mL
